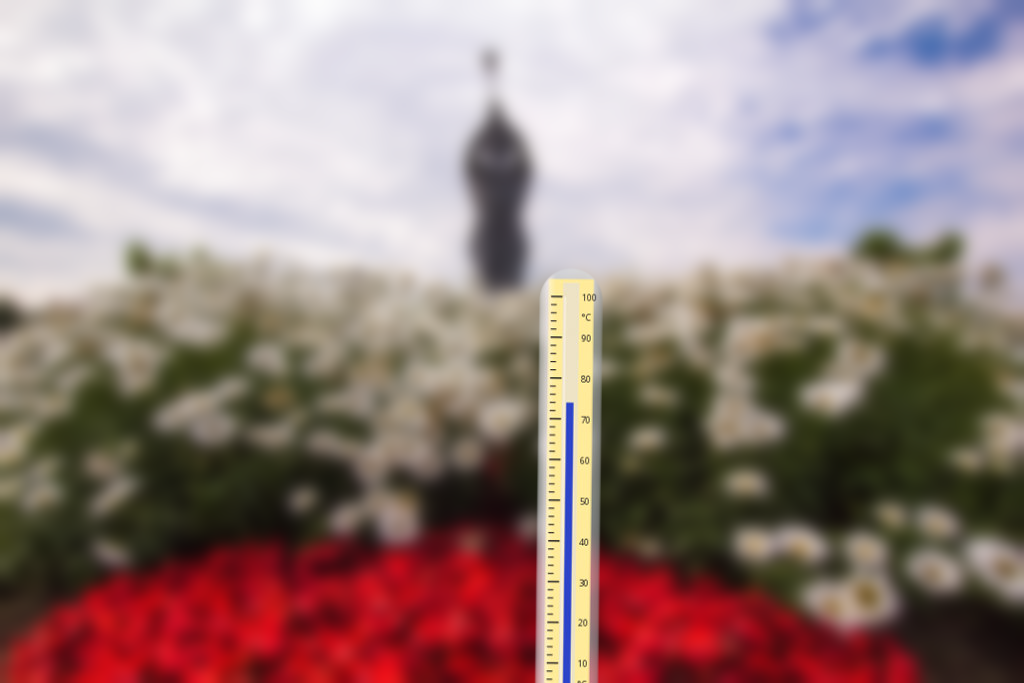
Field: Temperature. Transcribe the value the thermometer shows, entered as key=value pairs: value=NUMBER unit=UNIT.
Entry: value=74 unit=°C
